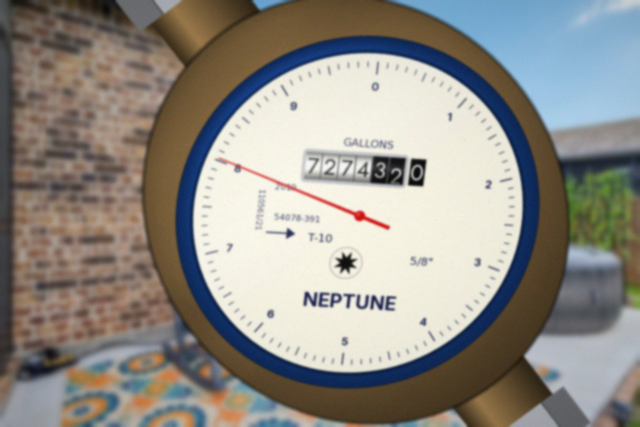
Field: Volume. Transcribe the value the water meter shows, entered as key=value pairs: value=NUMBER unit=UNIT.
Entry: value=7274318.0 unit=gal
